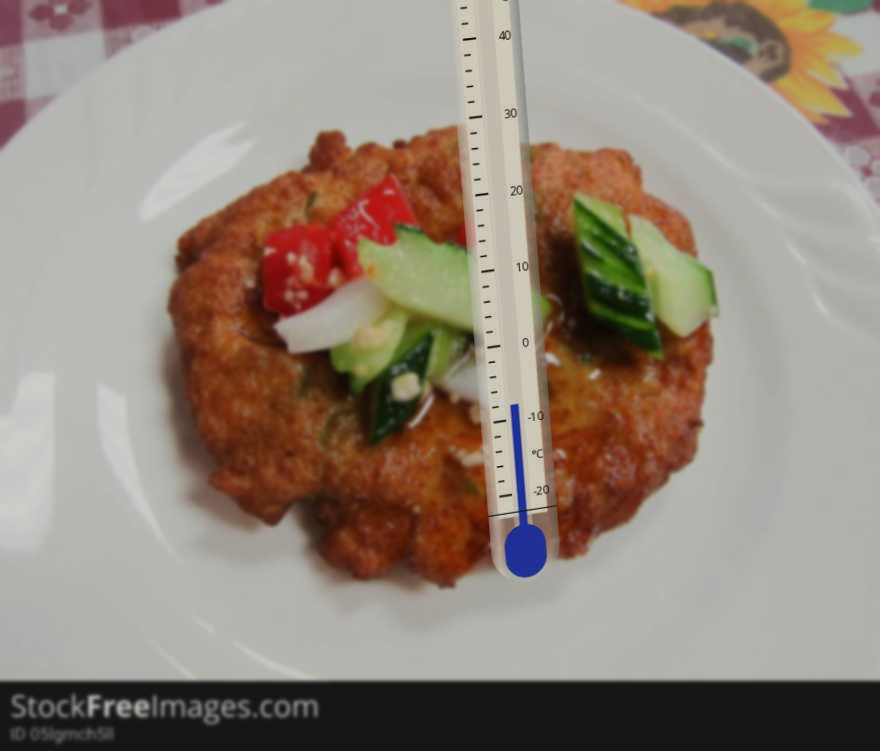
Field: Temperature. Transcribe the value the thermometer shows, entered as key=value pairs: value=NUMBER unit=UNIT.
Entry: value=-8 unit=°C
